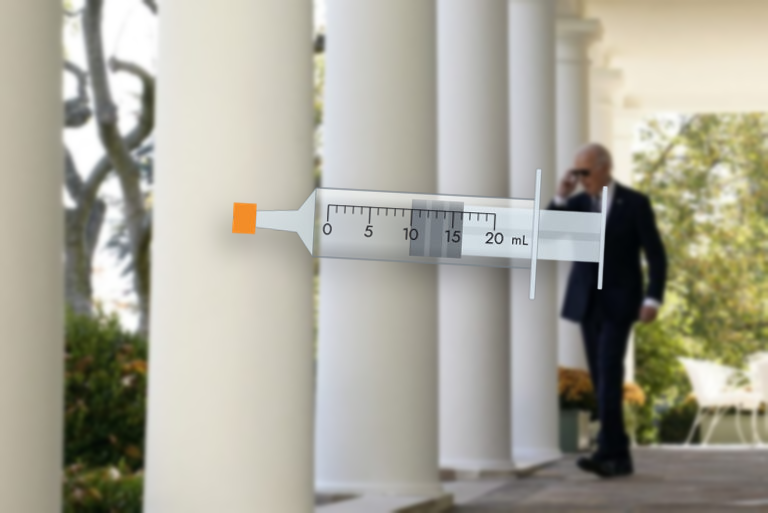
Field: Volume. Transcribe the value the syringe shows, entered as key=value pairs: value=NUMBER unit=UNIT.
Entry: value=10 unit=mL
